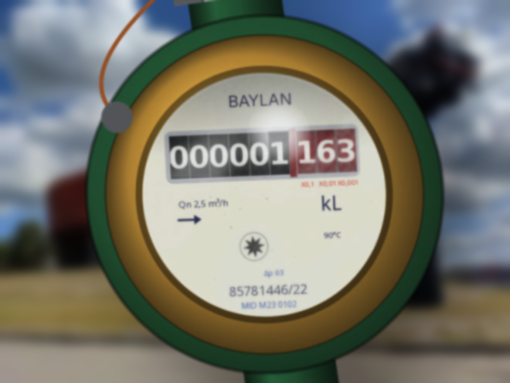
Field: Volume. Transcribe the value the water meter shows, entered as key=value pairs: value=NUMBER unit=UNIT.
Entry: value=1.163 unit=kL
